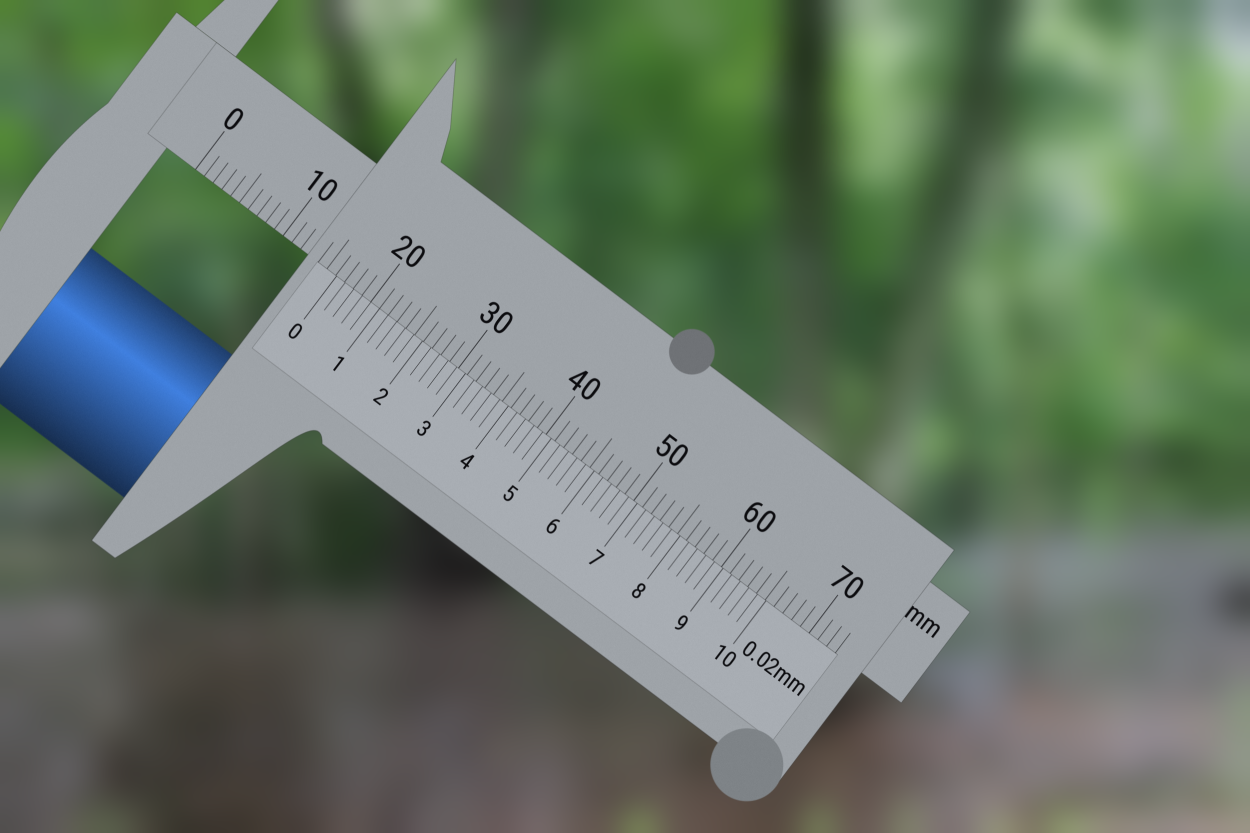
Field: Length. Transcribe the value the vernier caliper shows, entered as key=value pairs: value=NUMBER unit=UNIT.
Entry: value=16.1 unit=mm
